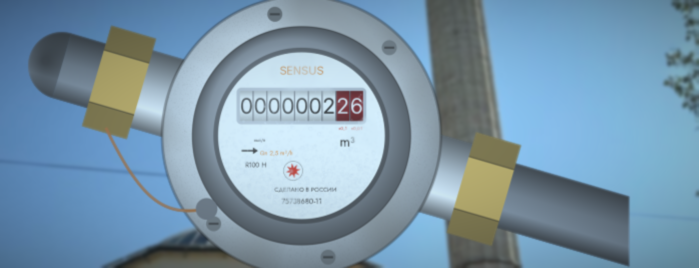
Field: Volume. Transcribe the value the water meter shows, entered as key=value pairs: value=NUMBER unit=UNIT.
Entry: value=2.26 unit=m³
